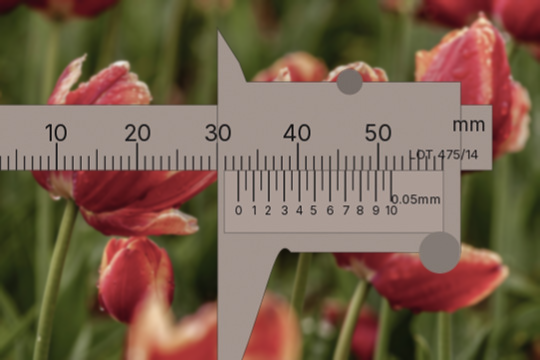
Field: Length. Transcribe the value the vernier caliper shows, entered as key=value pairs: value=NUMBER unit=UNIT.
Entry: value=32.6 unit=mm
